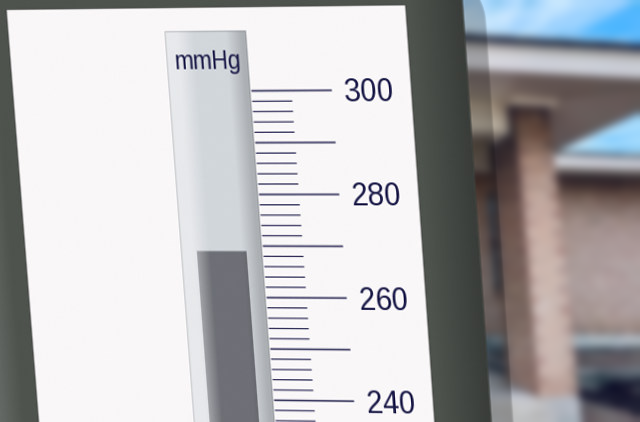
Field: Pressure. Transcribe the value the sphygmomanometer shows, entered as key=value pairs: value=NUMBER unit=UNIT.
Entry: value=269 unit=mmHg
